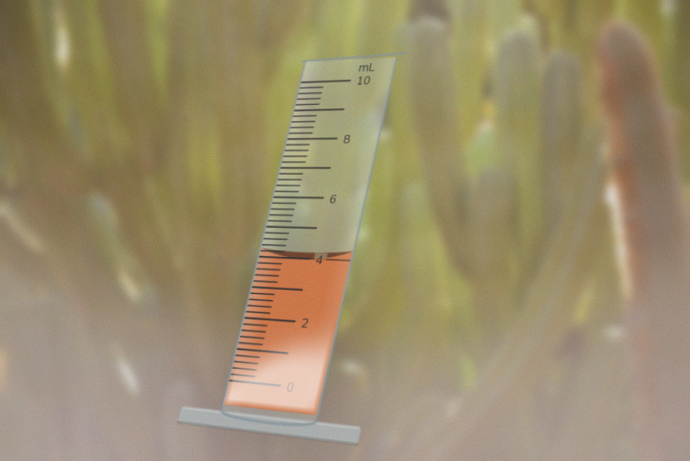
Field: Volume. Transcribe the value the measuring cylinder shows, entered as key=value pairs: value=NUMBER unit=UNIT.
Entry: value=4 unit=mL
